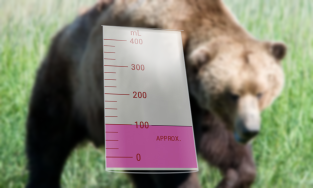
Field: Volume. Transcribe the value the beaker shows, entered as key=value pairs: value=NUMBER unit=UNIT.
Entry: value=100 unit=mL
